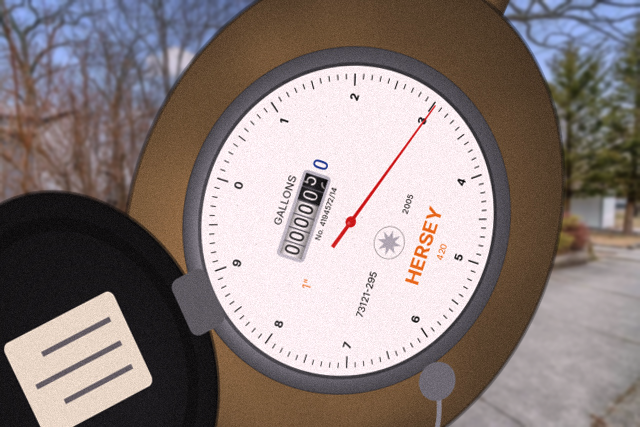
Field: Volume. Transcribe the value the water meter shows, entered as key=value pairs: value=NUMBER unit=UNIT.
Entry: value=53.0 unit=gal
